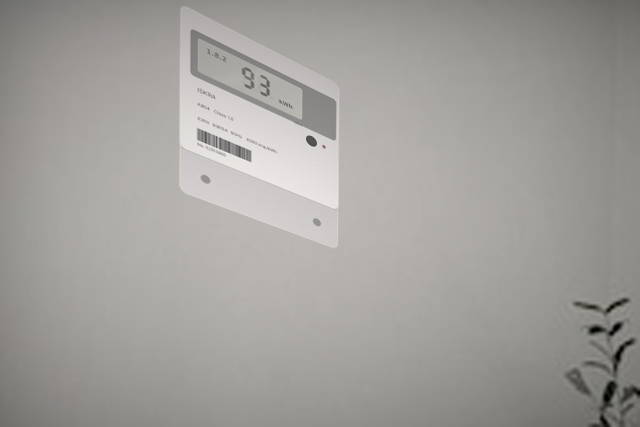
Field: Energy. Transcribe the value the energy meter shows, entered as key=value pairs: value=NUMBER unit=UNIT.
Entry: value=93 unit=kWh
